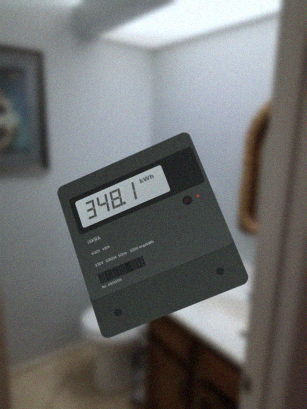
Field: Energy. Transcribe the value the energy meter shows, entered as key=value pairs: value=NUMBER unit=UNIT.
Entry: value=348.1 unit=kWh
